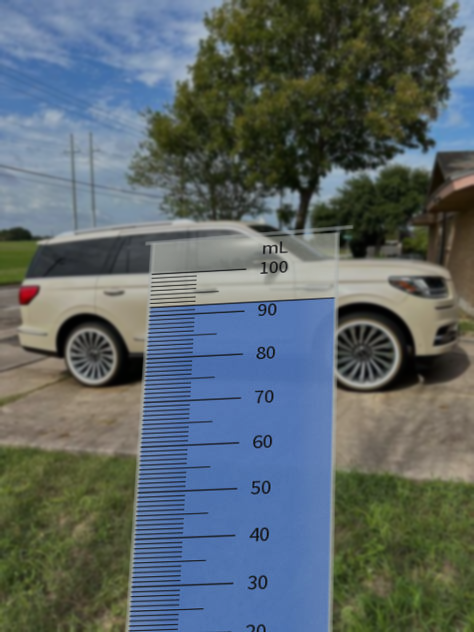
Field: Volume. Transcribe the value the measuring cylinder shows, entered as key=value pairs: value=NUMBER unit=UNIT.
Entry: value=92 unit=mL
